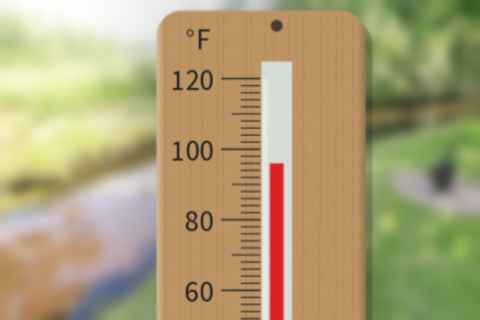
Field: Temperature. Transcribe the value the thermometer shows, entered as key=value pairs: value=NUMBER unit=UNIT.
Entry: value=96 unit=°F
